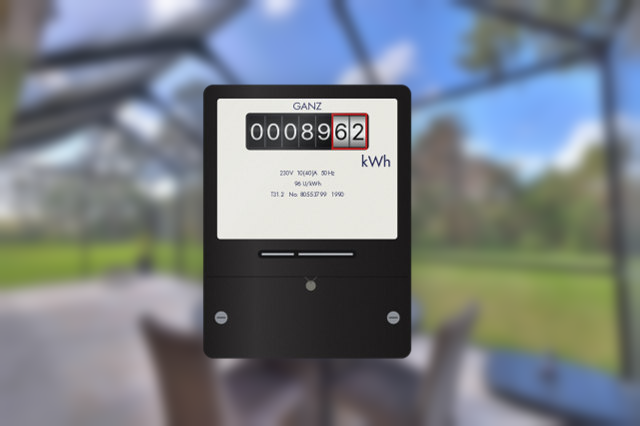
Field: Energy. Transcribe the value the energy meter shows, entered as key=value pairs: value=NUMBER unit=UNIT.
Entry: value=89.62 unit=kWh
